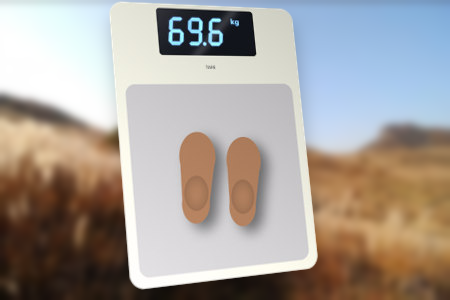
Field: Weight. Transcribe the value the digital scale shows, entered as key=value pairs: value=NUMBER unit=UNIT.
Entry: value=69.6 unit=kg
